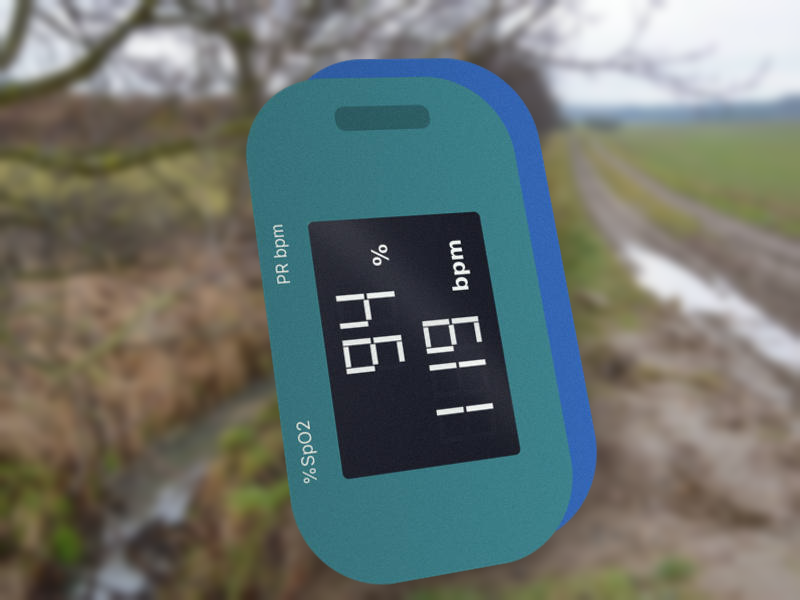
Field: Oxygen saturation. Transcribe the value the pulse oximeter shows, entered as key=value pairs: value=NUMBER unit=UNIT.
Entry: value=94 unit=%
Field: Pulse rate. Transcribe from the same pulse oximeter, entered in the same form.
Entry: value=119 unit=bpm
